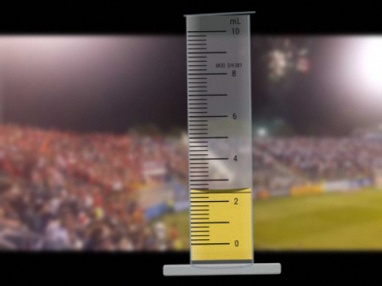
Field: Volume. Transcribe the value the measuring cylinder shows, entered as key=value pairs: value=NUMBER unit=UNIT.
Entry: value=2.4 unit=mL
